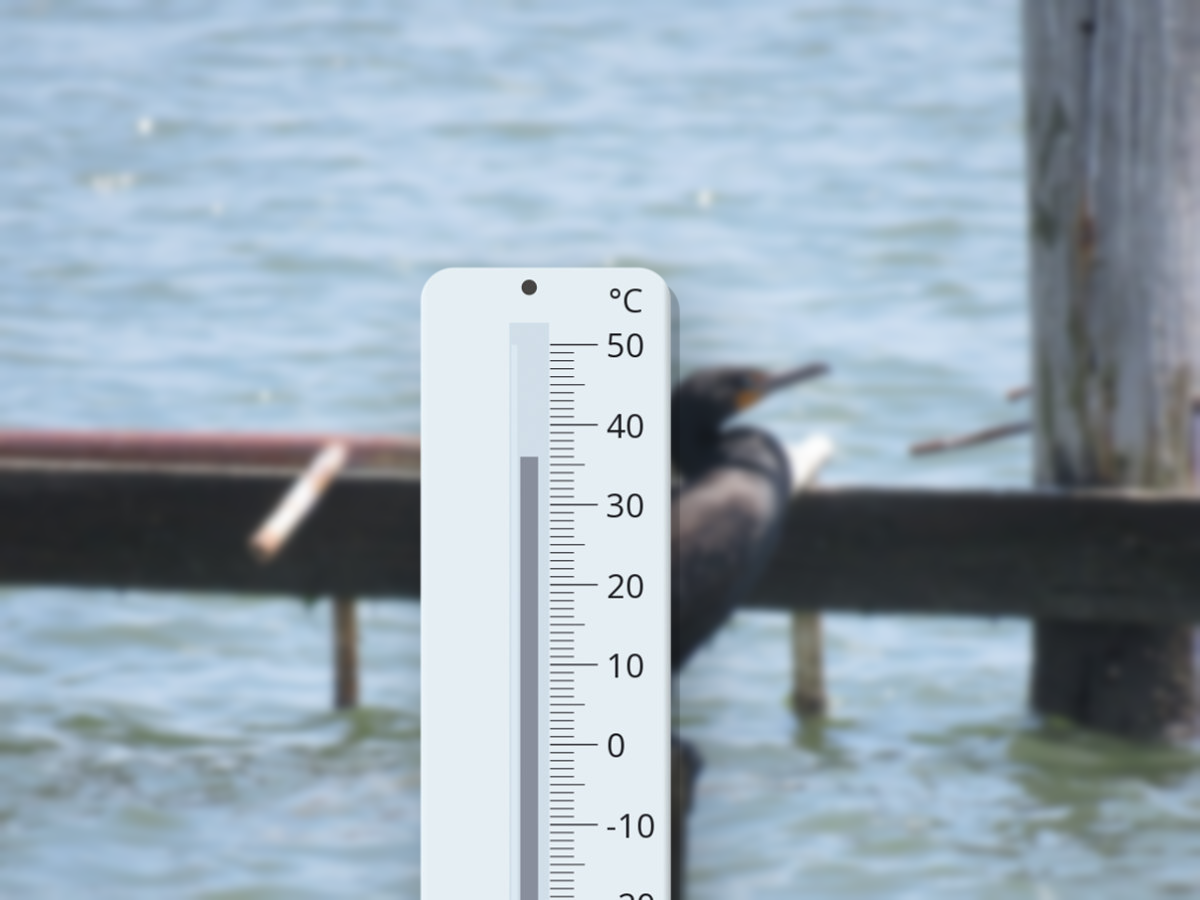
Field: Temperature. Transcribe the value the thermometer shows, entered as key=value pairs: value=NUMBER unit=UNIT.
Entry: value=36 unit=°C
